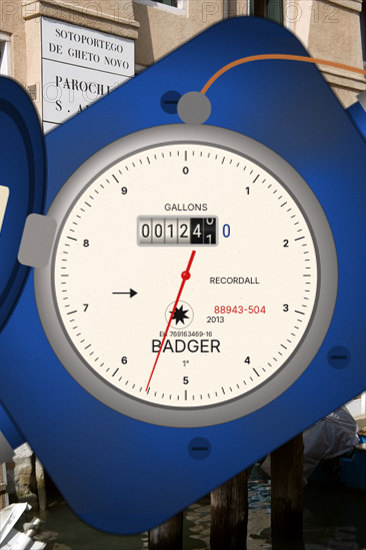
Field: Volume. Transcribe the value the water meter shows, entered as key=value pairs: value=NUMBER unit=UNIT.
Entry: value=12405.5 unit=gal
